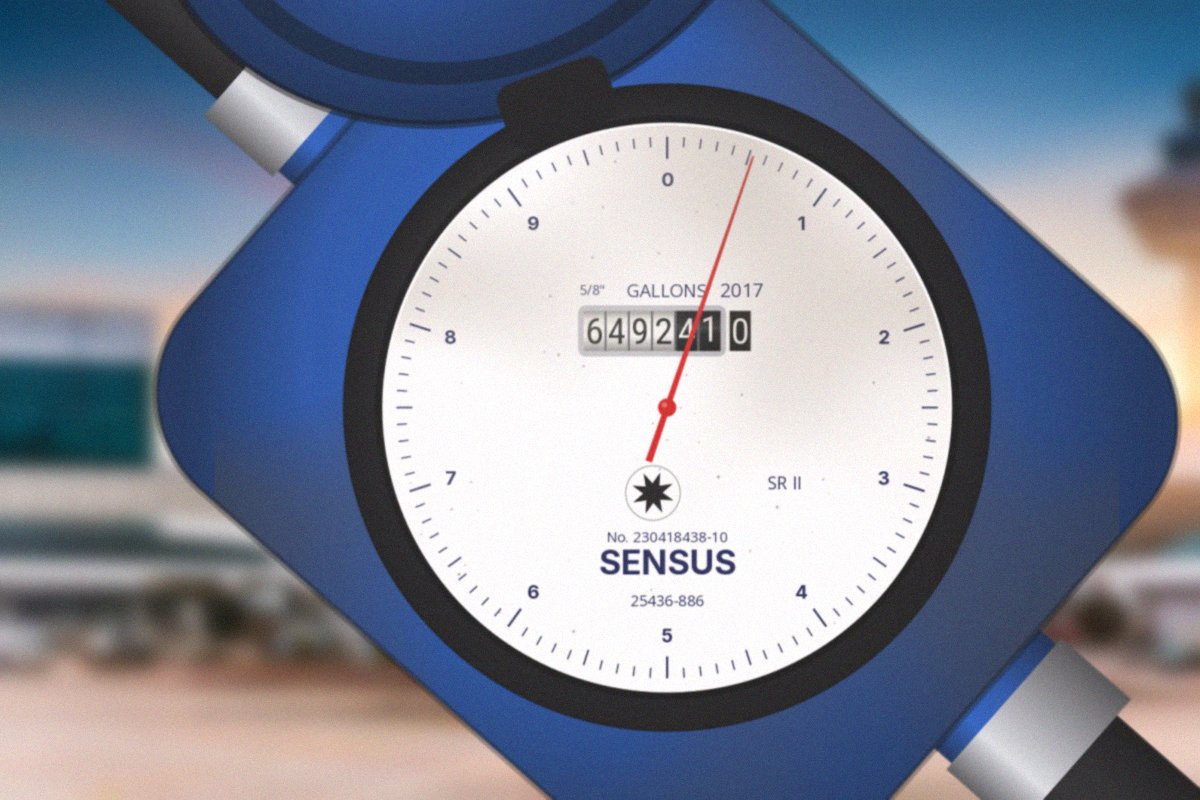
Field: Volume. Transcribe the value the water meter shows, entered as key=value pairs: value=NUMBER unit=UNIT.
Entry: value=6492410.5 unit=gal
